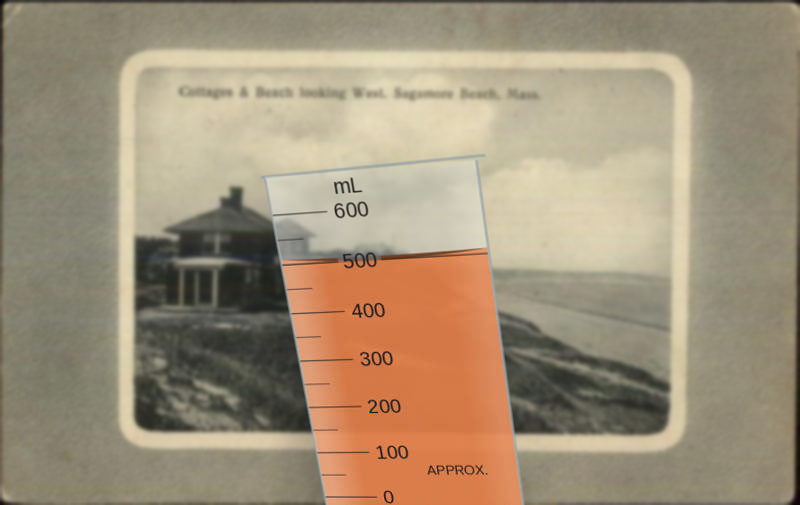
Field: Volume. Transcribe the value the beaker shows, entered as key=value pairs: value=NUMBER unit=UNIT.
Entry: value=500 unit=mL
